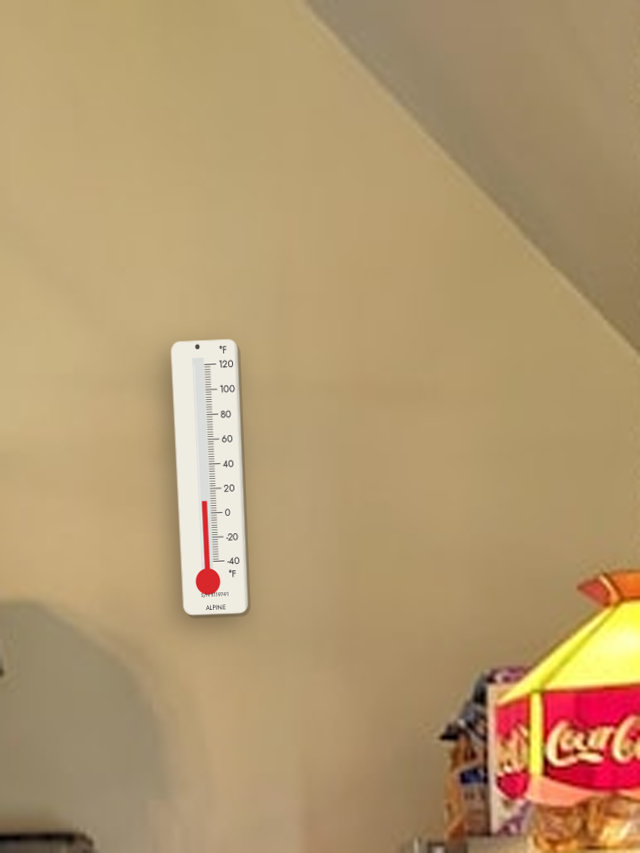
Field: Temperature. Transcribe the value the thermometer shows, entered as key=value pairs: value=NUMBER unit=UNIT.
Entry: value=10 unit=°F
